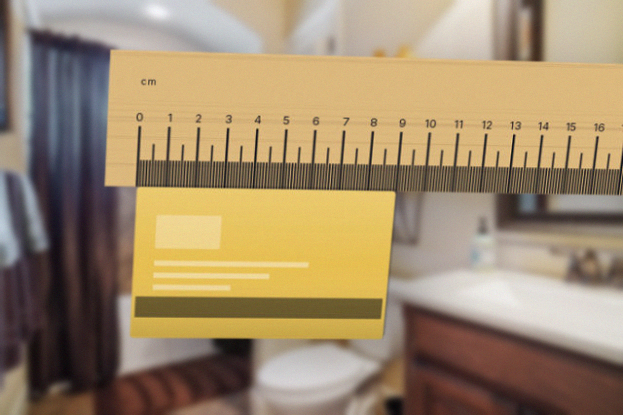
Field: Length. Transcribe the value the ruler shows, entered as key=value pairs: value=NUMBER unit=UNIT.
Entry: value=9 unit=cm
